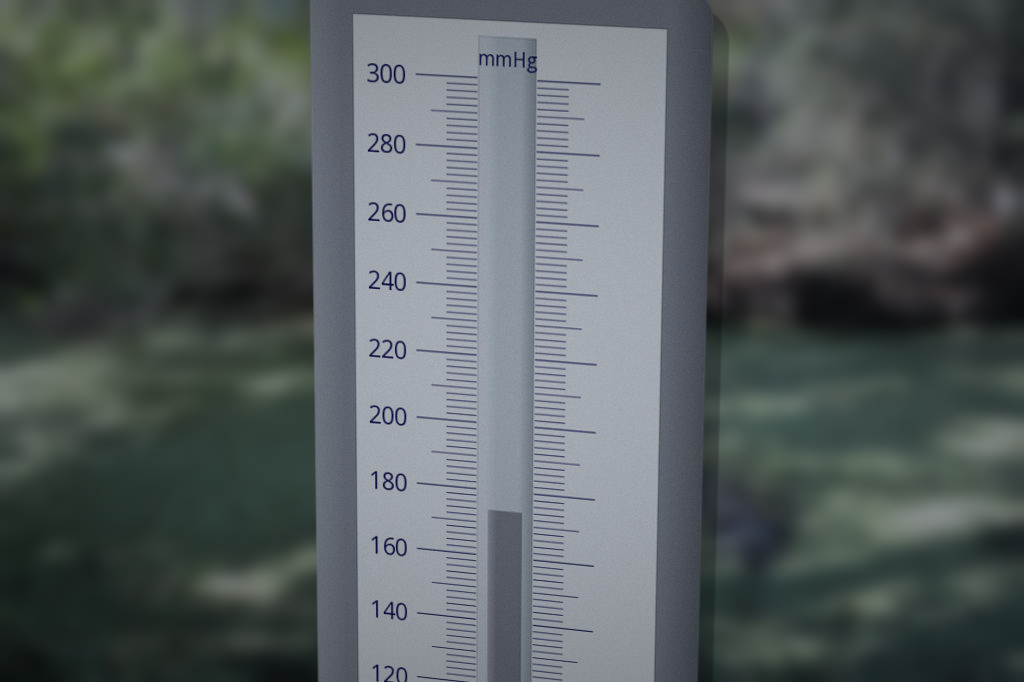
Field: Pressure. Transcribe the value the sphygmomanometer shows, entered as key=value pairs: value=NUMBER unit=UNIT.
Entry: value=174 unit=mmHg
